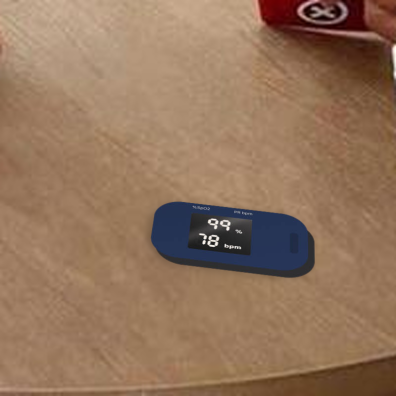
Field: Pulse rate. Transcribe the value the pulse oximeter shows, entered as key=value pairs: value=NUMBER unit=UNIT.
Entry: value=78 unit=bpm
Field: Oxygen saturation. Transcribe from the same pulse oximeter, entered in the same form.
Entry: value=99 unit=%
